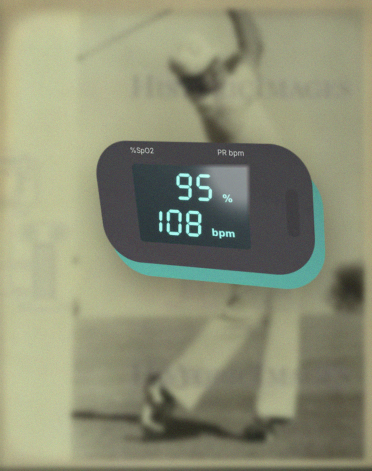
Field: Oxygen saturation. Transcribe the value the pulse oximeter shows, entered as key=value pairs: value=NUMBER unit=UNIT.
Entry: value=95 unit=%
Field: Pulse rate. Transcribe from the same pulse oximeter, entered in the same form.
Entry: value=108 unit=bpm
